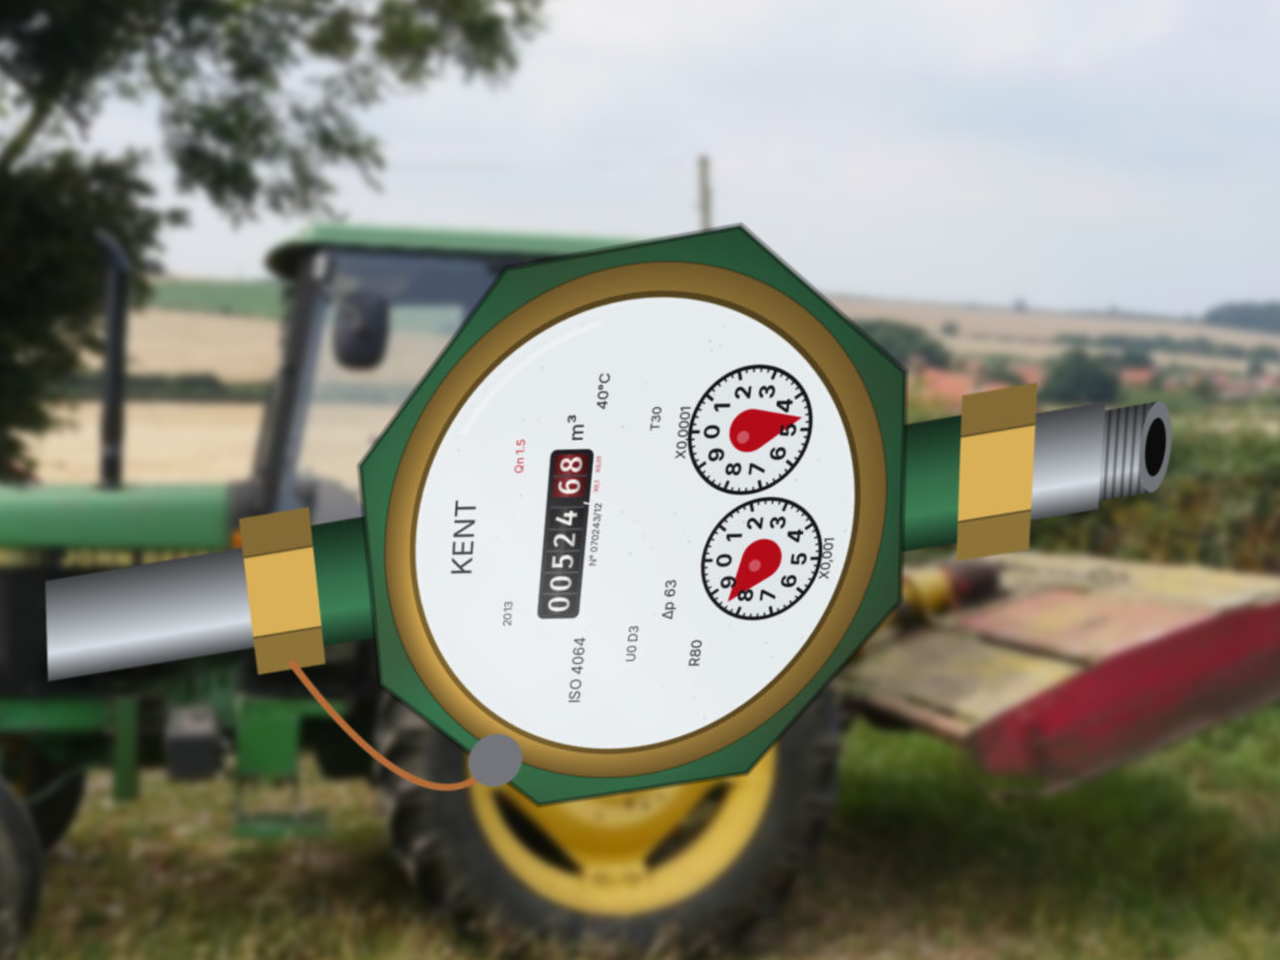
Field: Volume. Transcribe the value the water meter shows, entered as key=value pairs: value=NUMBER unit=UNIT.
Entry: value=524.6884 unit=m³
